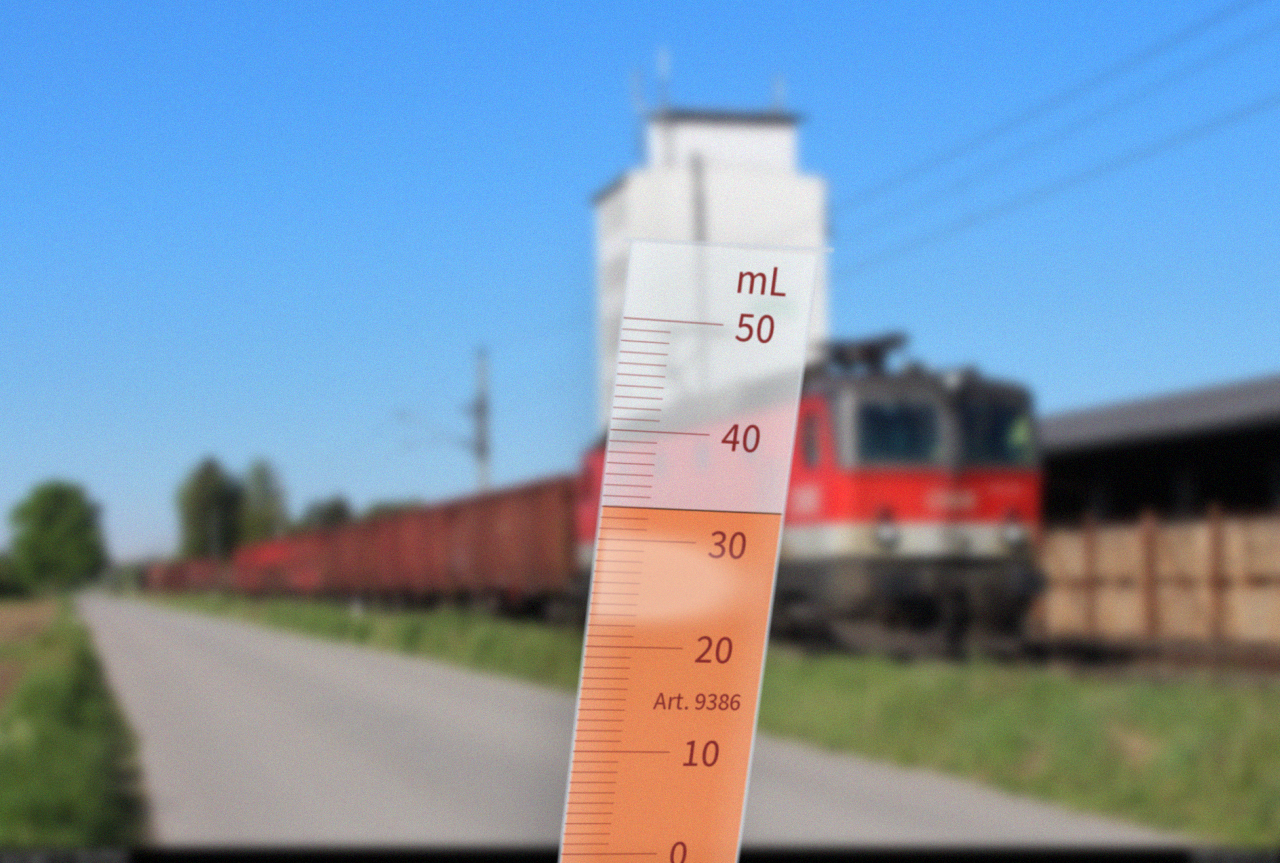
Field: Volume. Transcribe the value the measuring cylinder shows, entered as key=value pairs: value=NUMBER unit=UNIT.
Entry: value=33 unit=mL
